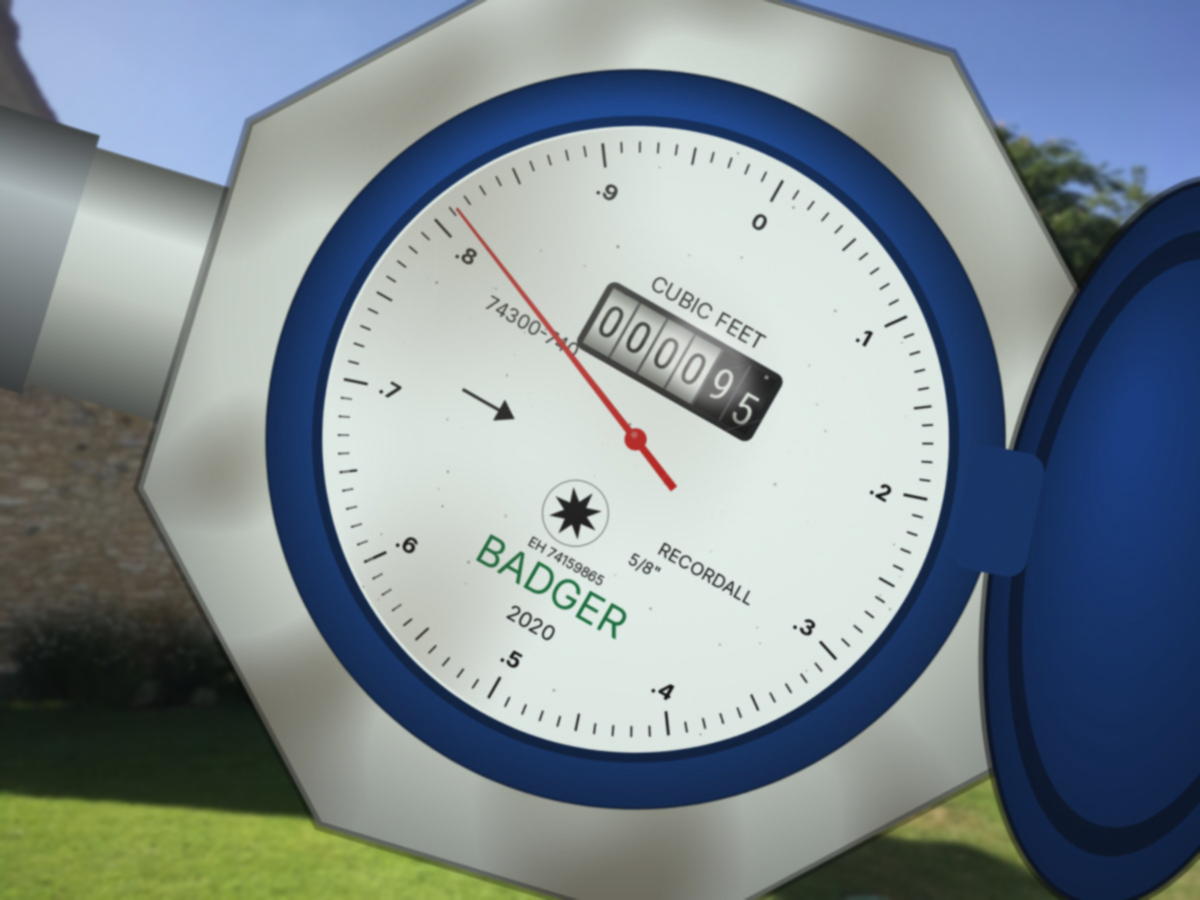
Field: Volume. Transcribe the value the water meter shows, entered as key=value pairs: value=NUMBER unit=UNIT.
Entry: value=94.81 unit=ft³
